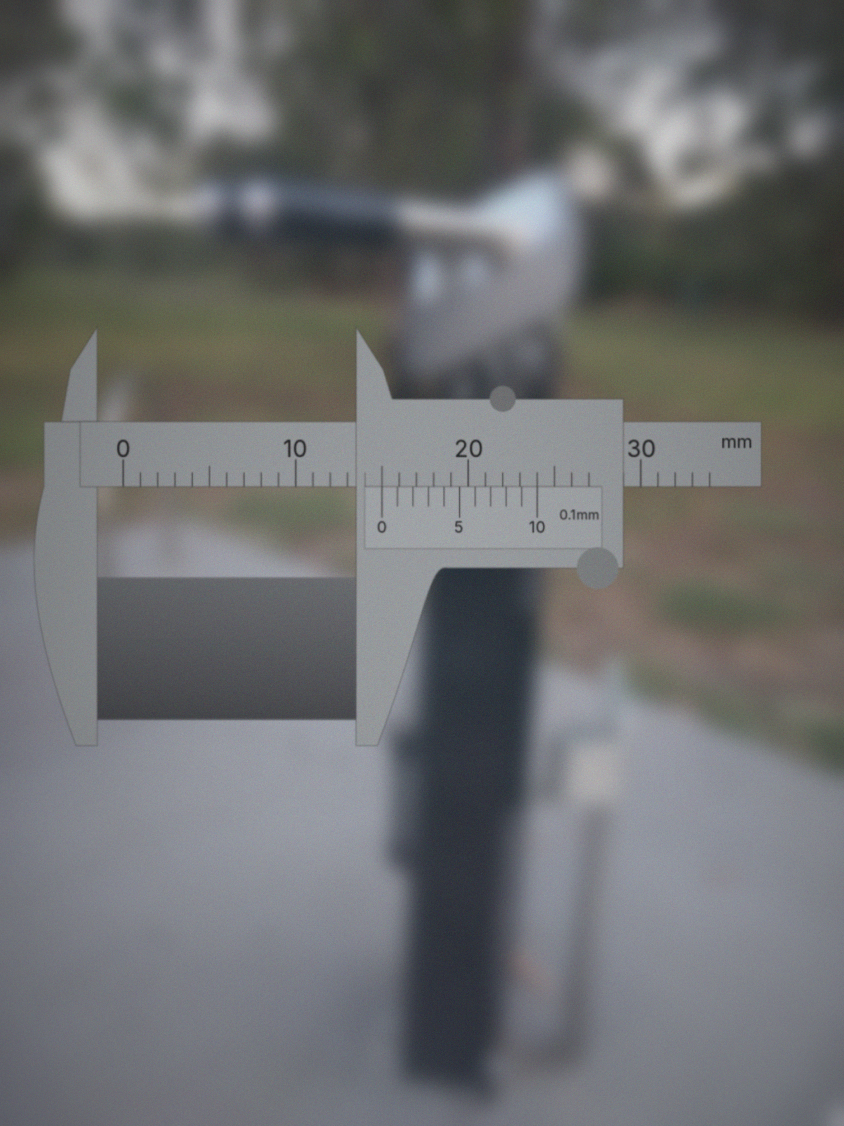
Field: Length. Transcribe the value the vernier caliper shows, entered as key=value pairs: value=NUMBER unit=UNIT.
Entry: value=15.0 unit=mm
